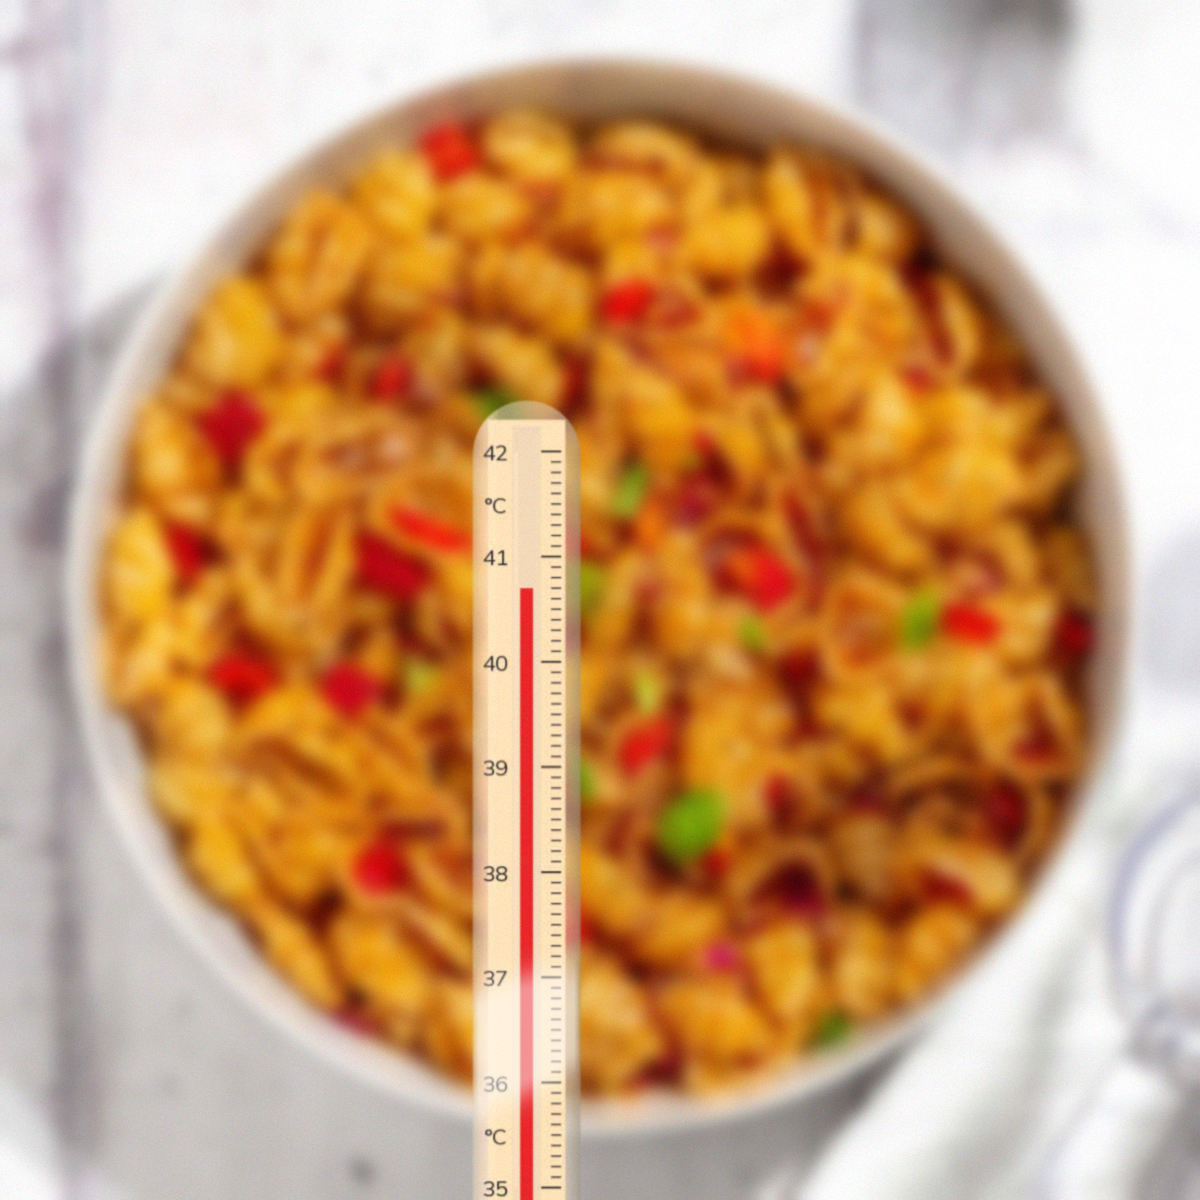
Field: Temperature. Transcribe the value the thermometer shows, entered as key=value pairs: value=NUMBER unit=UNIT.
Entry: value=40.7 unit=°C
